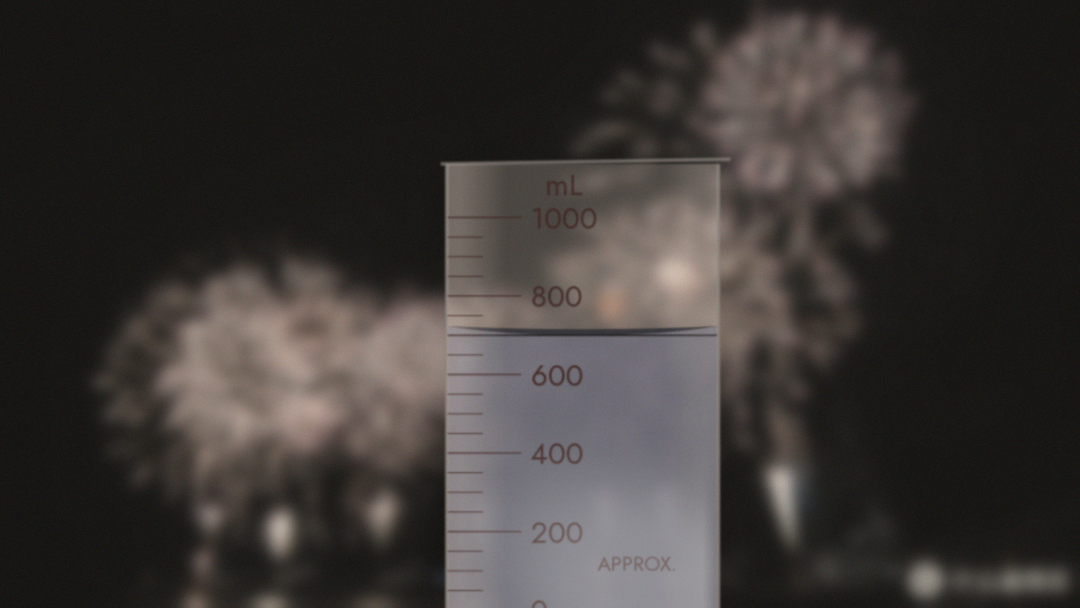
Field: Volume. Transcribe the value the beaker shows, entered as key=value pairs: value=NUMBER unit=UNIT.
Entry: value=700 unit=mL
